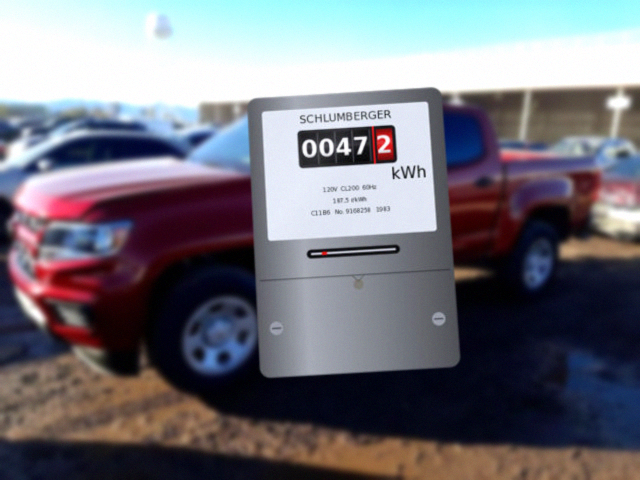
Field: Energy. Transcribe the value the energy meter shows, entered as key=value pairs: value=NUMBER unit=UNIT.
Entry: value=47.2 unit=kWh
